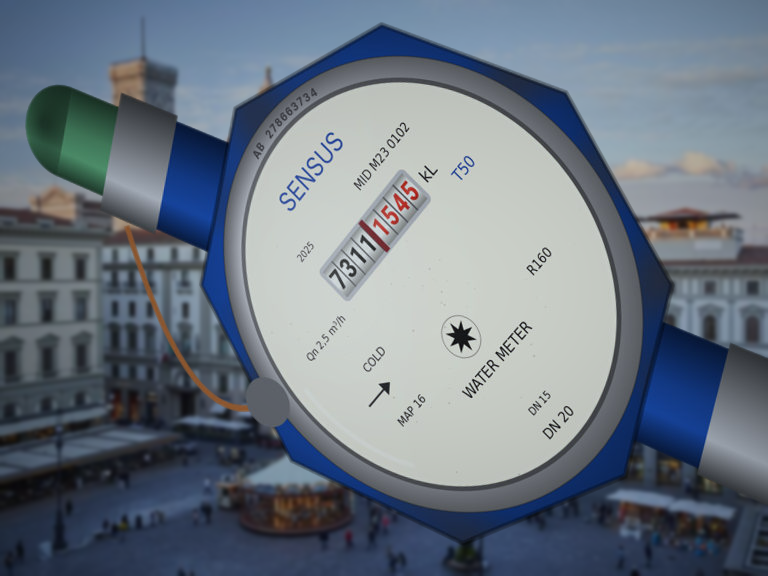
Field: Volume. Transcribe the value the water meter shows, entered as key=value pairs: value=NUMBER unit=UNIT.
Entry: value=7311.1545 unit=kL
